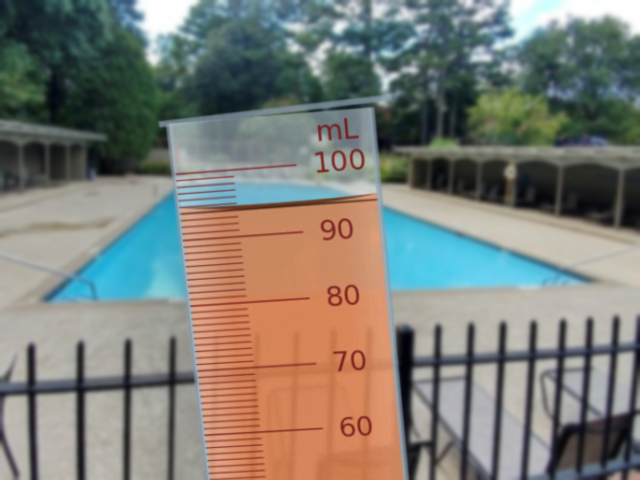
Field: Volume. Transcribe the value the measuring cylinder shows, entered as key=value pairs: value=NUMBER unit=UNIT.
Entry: value=94 unit=mL
